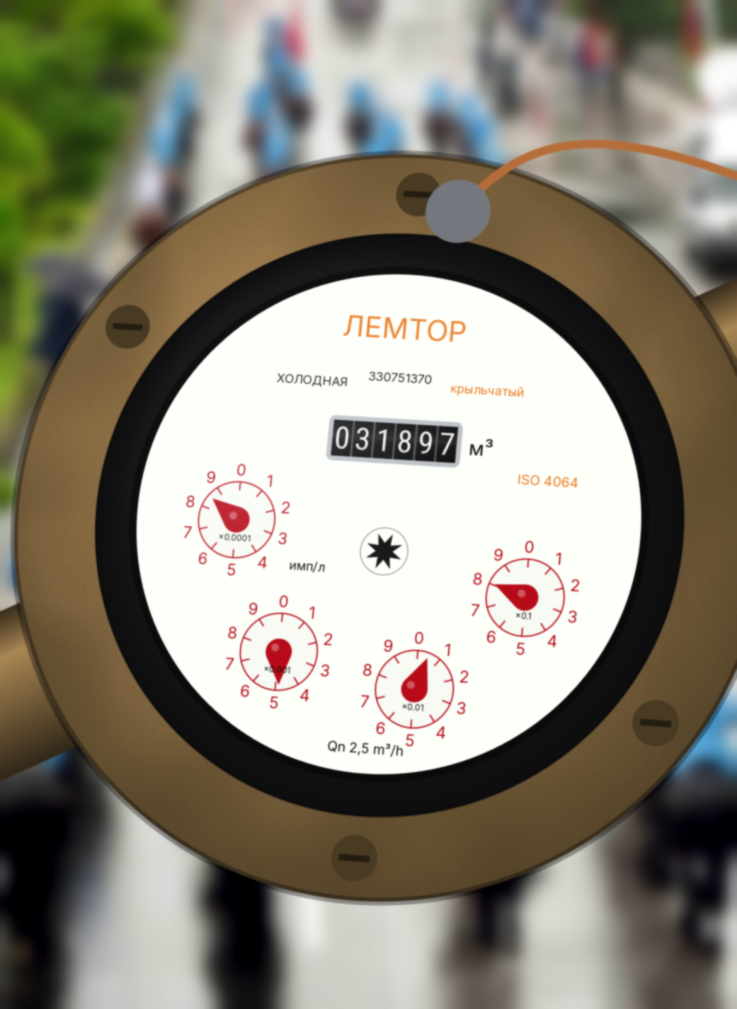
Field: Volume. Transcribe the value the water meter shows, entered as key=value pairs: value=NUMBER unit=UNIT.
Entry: value=31897.8048 unit=m³
